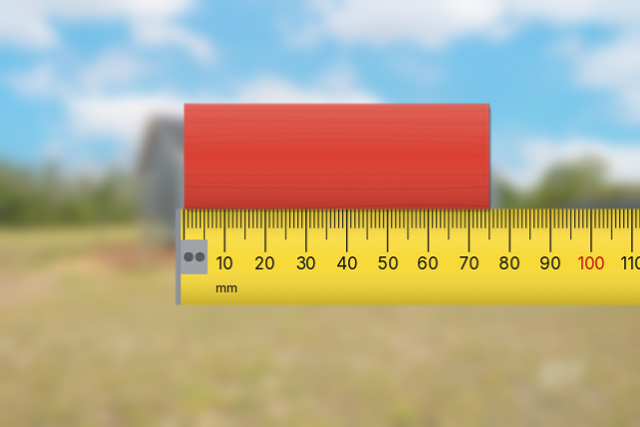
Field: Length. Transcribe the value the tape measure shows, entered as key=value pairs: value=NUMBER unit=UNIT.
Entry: value=75 unit=mm
